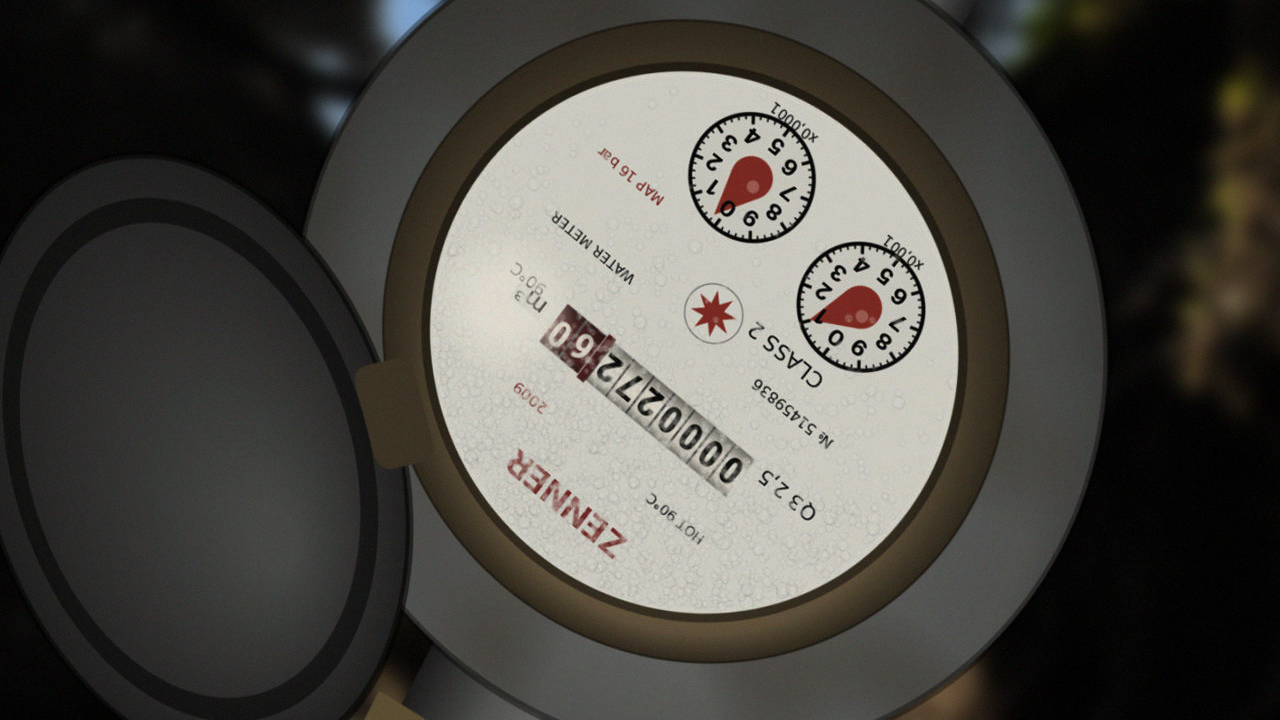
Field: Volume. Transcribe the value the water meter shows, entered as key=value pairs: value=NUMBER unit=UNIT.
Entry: value=272.6010 unit=m³
